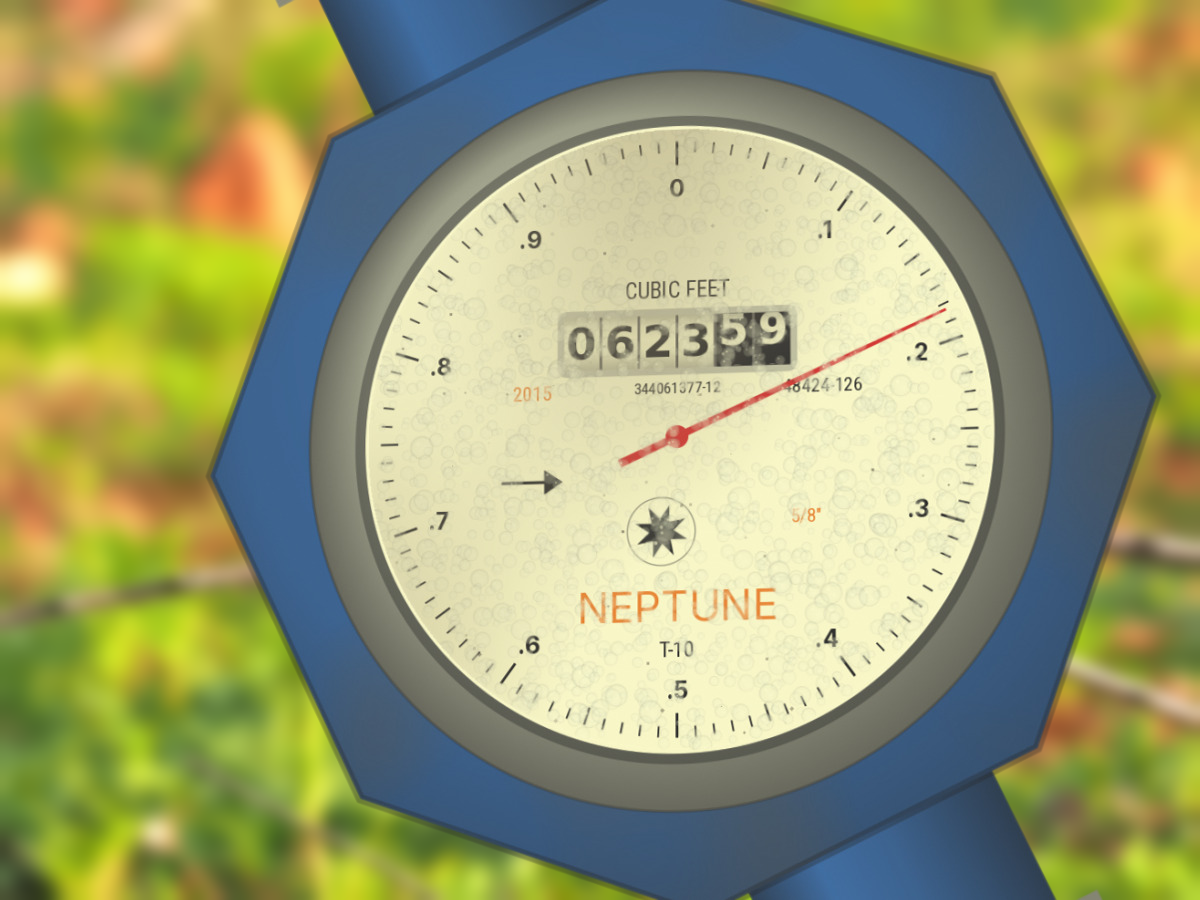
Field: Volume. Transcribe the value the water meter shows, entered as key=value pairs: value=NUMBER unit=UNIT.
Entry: value=62359.18 unit=ft³
